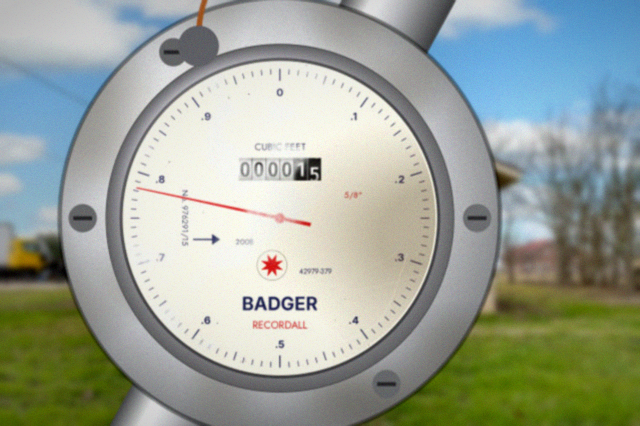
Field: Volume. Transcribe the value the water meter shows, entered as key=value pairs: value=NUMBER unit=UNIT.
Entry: value=14.78 unit=ft³
